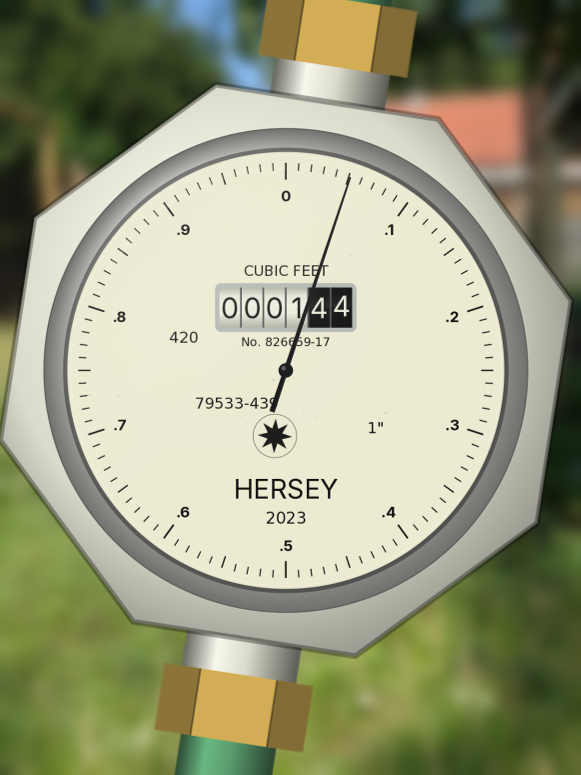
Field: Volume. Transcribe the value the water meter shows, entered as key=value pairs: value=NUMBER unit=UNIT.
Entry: value=144.05 unit=ft³
